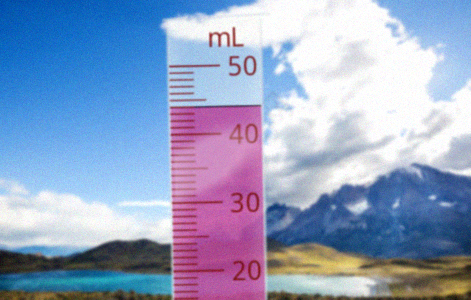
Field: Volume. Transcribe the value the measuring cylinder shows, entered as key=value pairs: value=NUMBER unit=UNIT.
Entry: value=44 unit=mL
